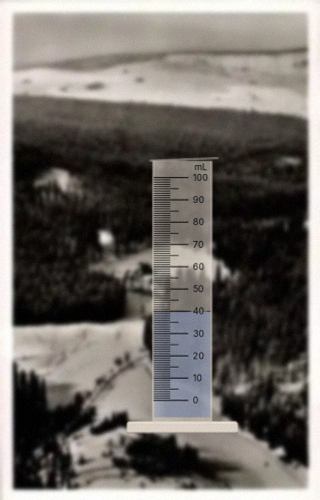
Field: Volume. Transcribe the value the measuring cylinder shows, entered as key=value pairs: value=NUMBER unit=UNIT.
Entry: value=40 unit=mL
